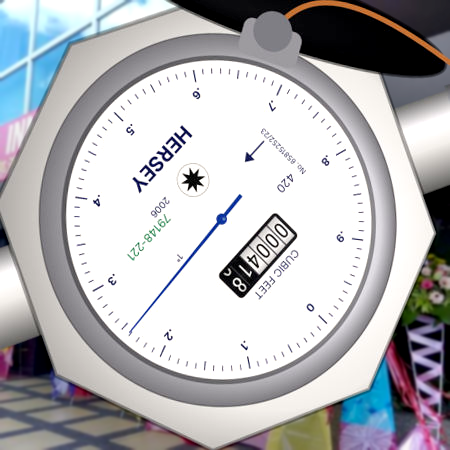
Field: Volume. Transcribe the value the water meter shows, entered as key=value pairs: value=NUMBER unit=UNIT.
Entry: value=418.24 unit=ft³
